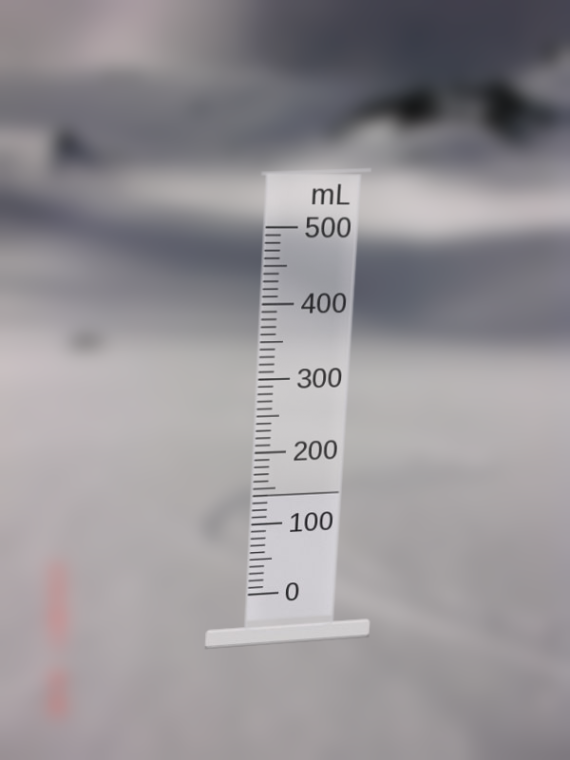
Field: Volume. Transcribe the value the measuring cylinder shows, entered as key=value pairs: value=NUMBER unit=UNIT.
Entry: value=140 unit=mL
